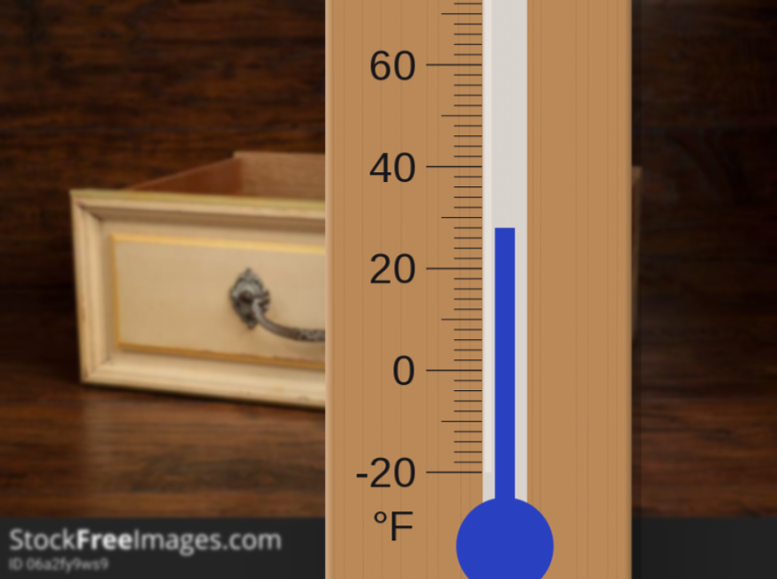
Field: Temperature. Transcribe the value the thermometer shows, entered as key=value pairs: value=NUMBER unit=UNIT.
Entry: value=28 unit=°F
